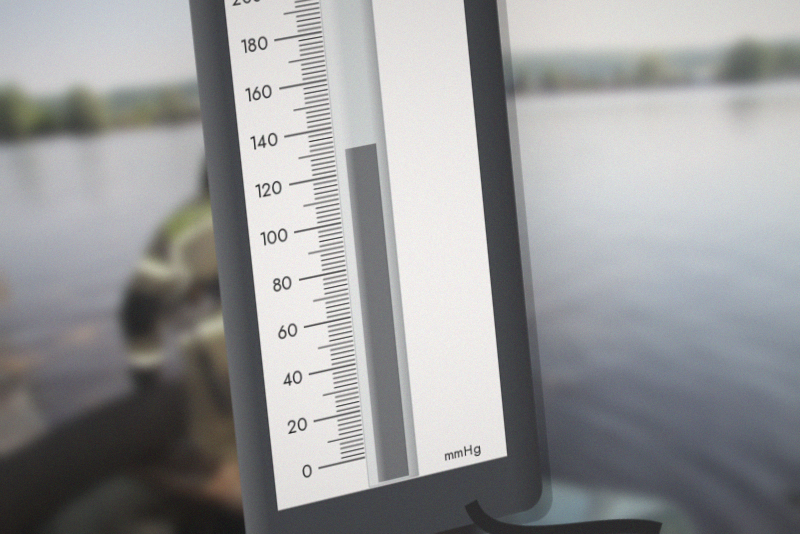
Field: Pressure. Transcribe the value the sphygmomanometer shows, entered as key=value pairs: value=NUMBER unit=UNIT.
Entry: value=130 unit=mmHg
